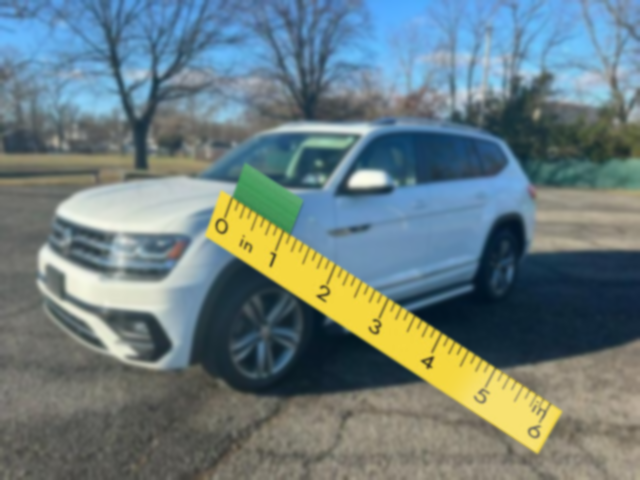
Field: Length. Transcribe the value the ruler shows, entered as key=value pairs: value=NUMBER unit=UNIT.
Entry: value=1.125 unit=in
